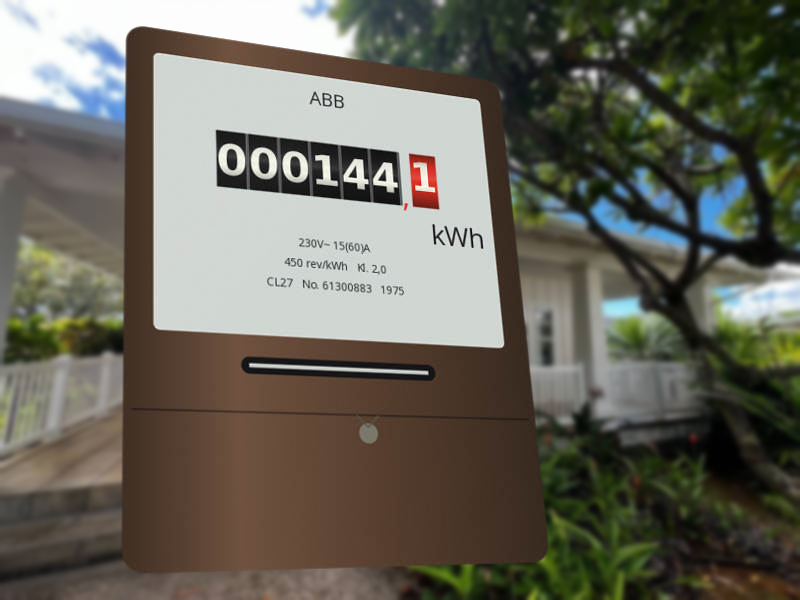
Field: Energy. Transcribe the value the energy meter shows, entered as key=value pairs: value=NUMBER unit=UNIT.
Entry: value=144.1 unit=kWh
